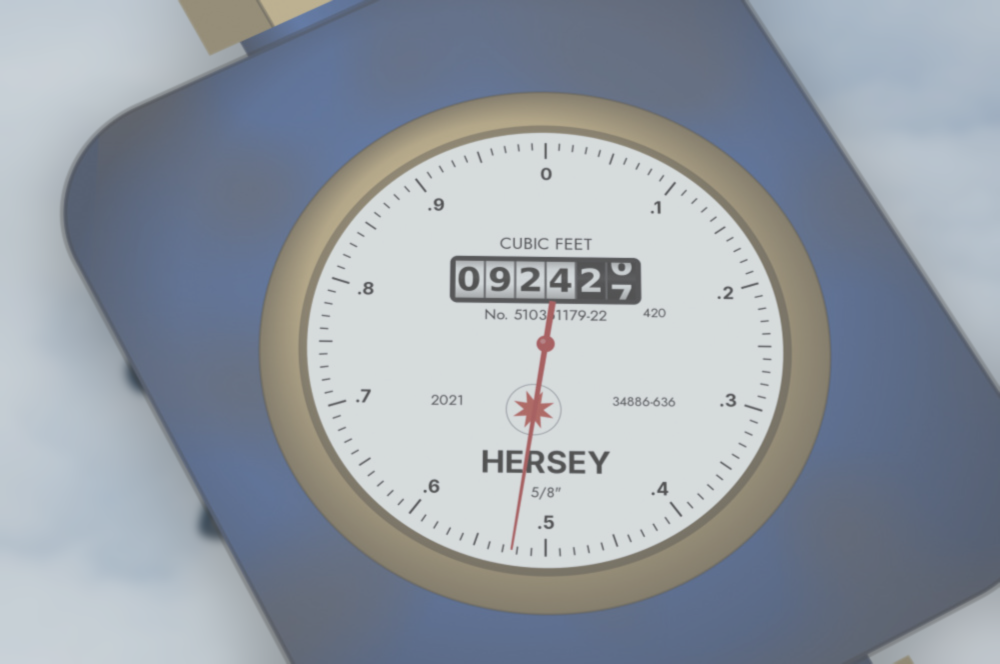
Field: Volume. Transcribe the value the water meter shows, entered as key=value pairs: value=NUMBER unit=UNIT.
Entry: value=92426.52 unit=ft³
